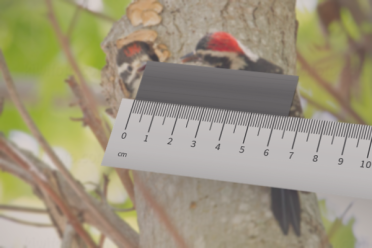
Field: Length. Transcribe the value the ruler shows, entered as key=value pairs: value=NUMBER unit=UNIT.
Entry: value=6.5 unit=cm
